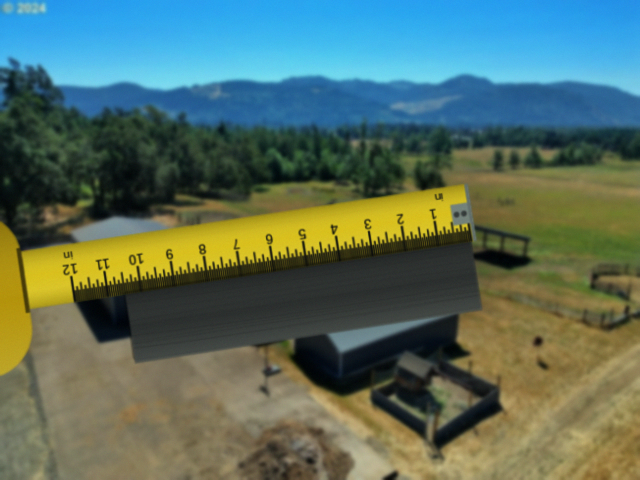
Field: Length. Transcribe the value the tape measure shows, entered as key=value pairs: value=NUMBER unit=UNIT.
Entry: value=10.5 unit=in
